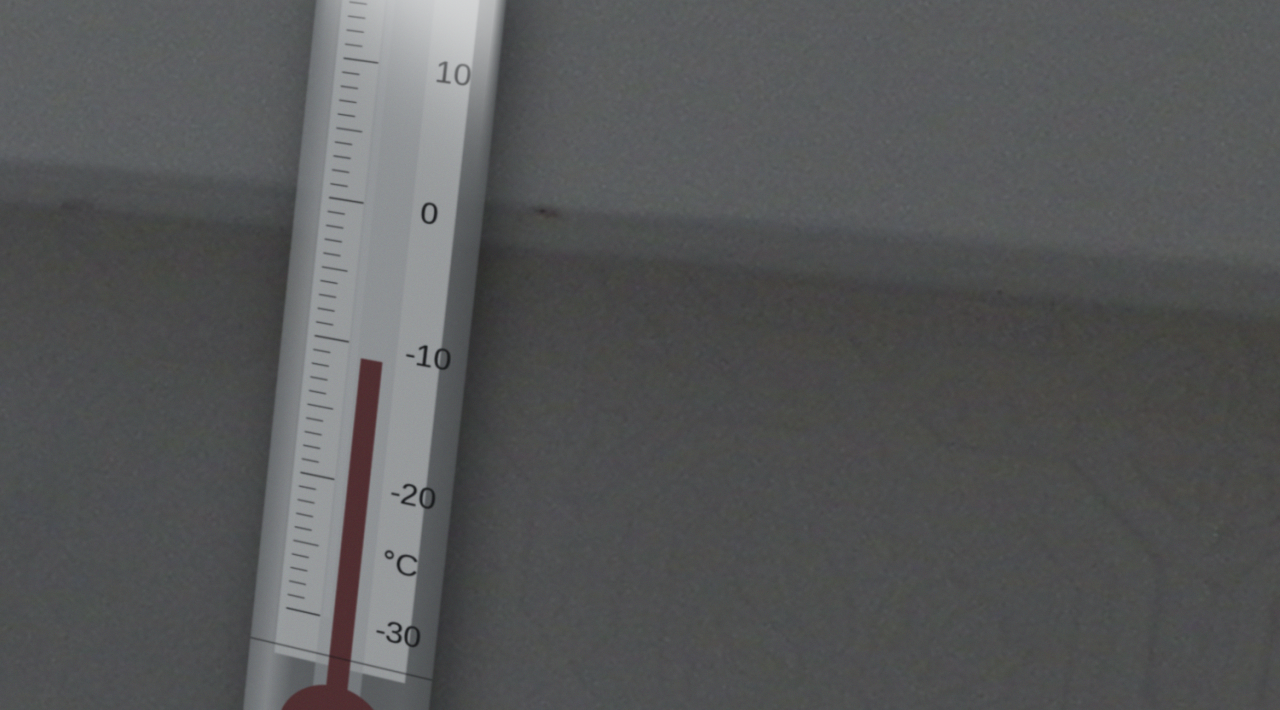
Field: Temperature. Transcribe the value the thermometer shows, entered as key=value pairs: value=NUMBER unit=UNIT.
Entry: value=-11 unit=°C
